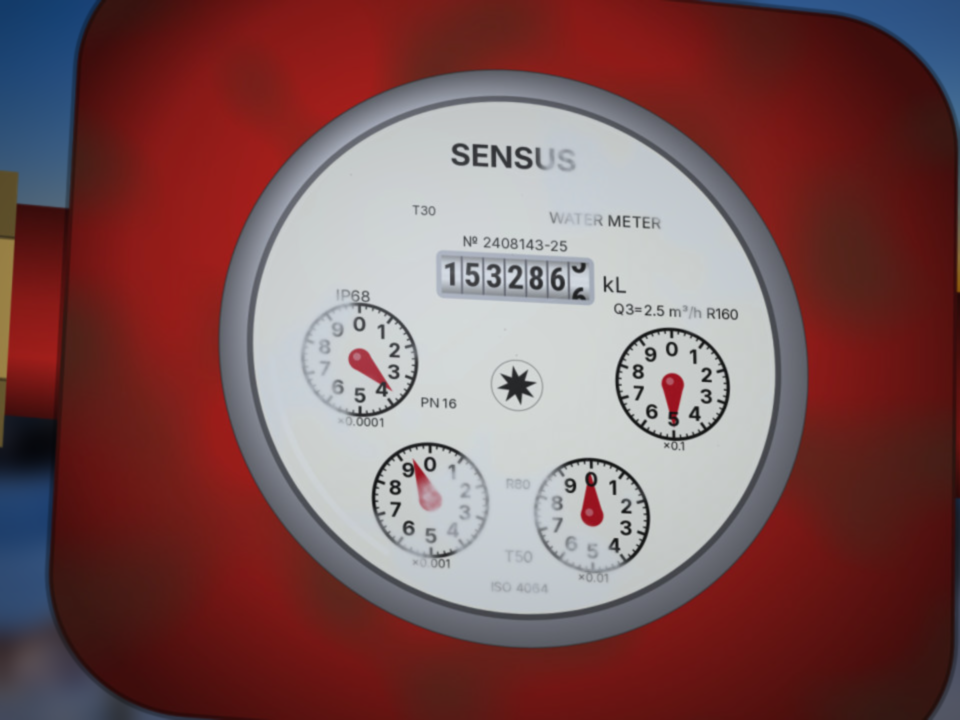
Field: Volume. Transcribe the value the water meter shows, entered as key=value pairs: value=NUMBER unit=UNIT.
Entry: value=1532865.4993 unit=kL
